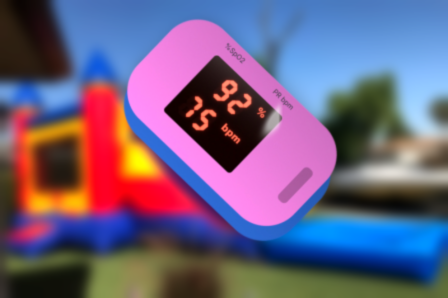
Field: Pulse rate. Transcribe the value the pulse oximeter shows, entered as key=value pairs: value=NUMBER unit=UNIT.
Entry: value=75 unit=bpm
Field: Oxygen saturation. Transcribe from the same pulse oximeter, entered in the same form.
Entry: value=92 unit=%
